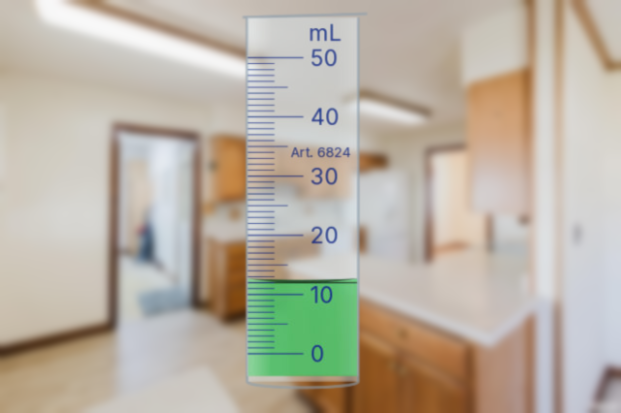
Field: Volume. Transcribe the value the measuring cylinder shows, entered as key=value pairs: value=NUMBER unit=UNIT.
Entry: value=12 unit=mL
